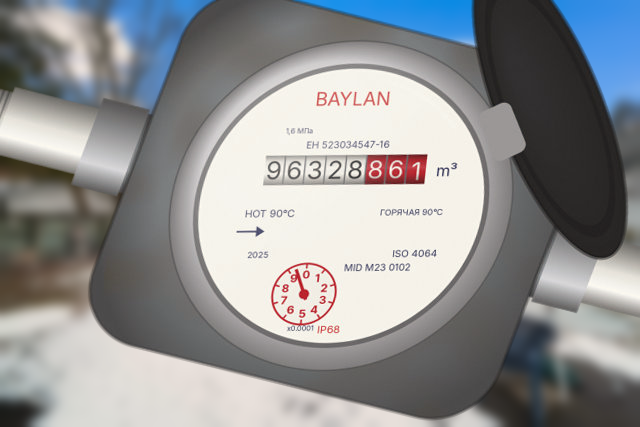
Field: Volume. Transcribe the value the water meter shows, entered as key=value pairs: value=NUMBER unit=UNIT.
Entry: value=96328.8609 unit=m³
